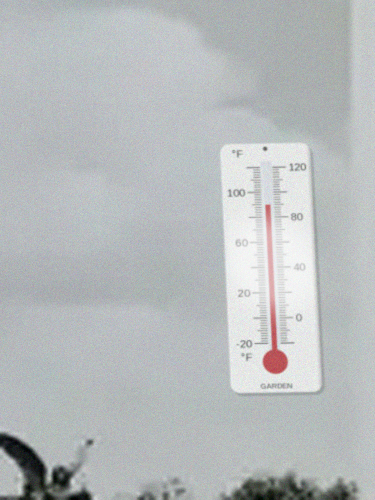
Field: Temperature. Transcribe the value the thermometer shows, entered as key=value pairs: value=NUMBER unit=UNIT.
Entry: value=90 unit=°F
